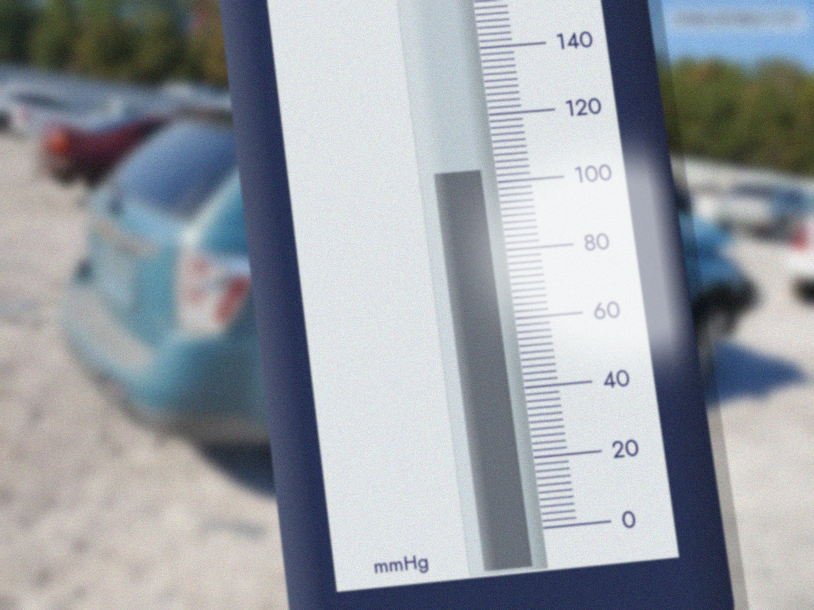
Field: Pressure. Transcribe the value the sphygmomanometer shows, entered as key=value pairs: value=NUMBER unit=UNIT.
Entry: value=104 unit=mmHg
